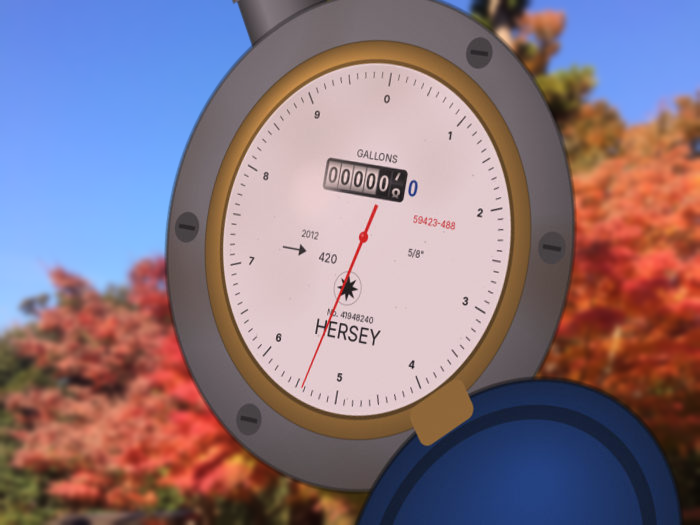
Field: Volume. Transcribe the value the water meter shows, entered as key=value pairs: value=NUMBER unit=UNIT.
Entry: value=75.4 unit=gal
